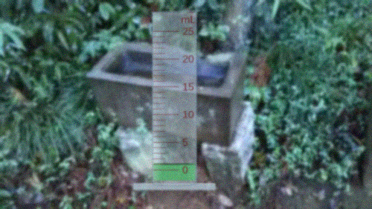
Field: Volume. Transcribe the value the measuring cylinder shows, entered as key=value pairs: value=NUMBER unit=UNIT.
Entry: value=1 unit=mL
